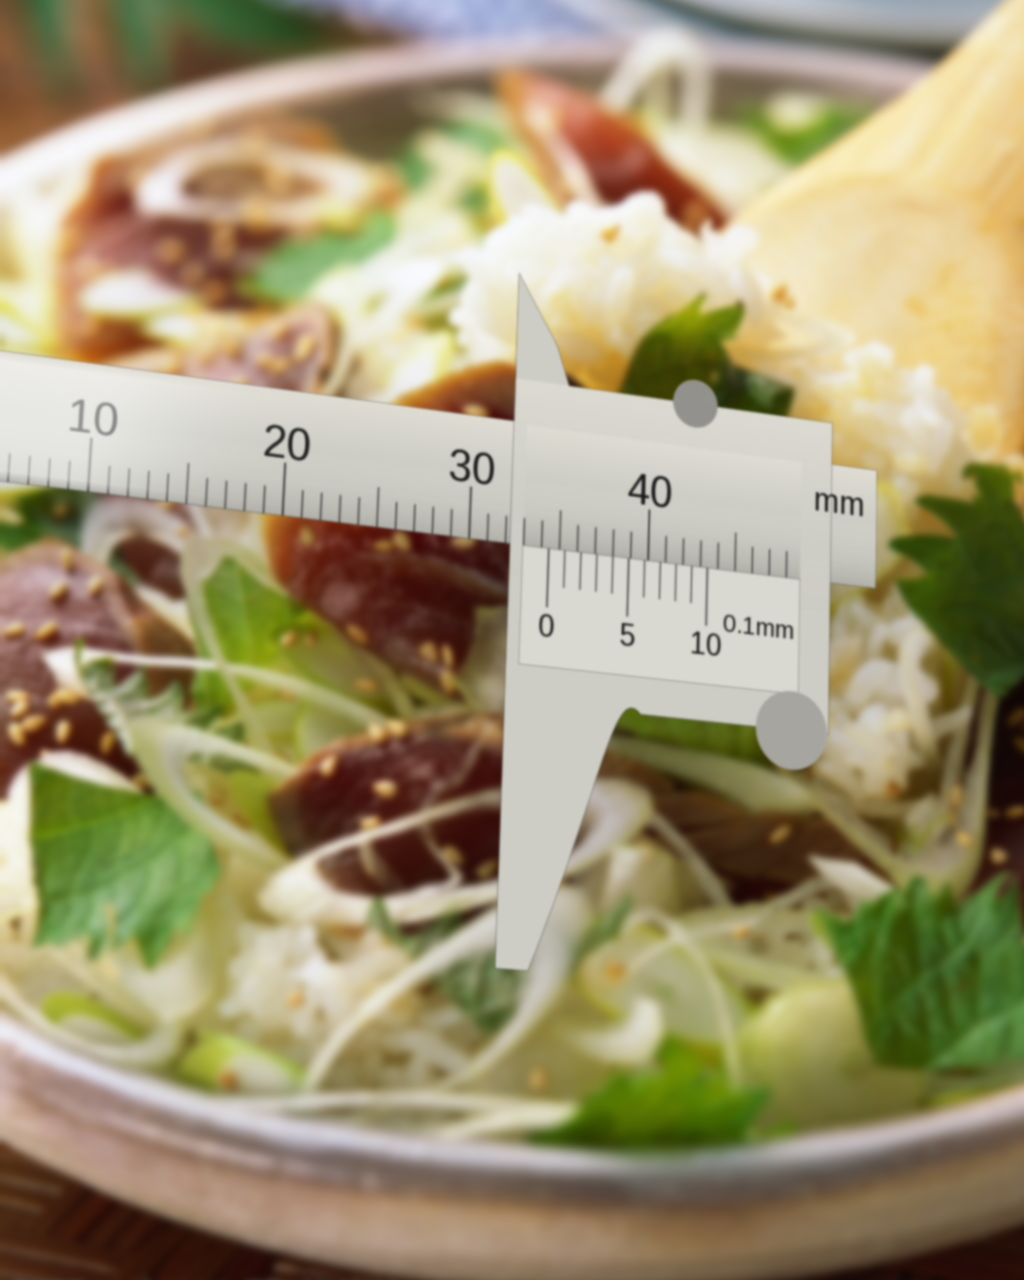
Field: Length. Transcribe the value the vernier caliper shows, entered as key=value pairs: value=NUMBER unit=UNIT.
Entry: value=34.4 unit=mm
